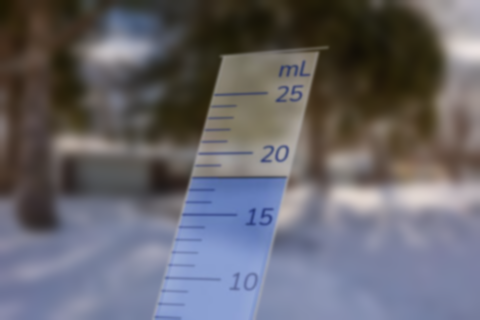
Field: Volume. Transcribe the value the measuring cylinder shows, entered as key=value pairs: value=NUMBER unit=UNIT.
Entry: value=18 unit=mL
